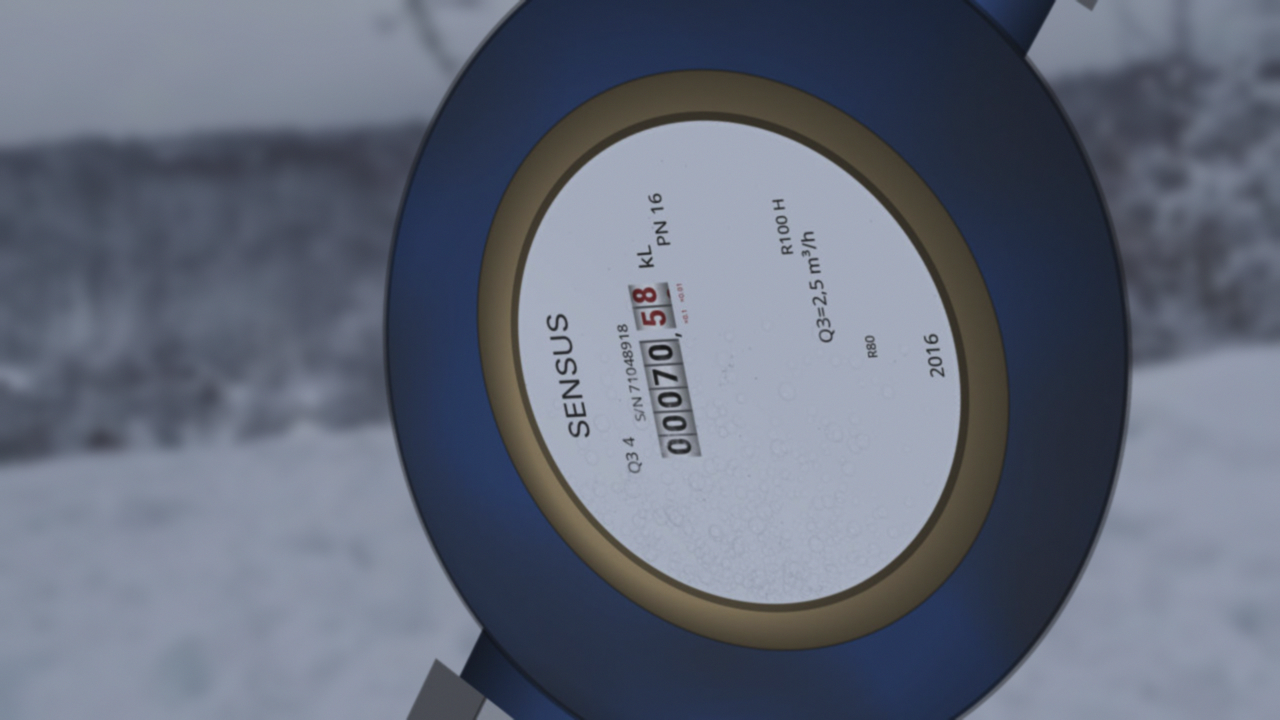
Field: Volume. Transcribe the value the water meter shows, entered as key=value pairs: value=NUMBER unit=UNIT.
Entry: value=70.58 unit=kL
